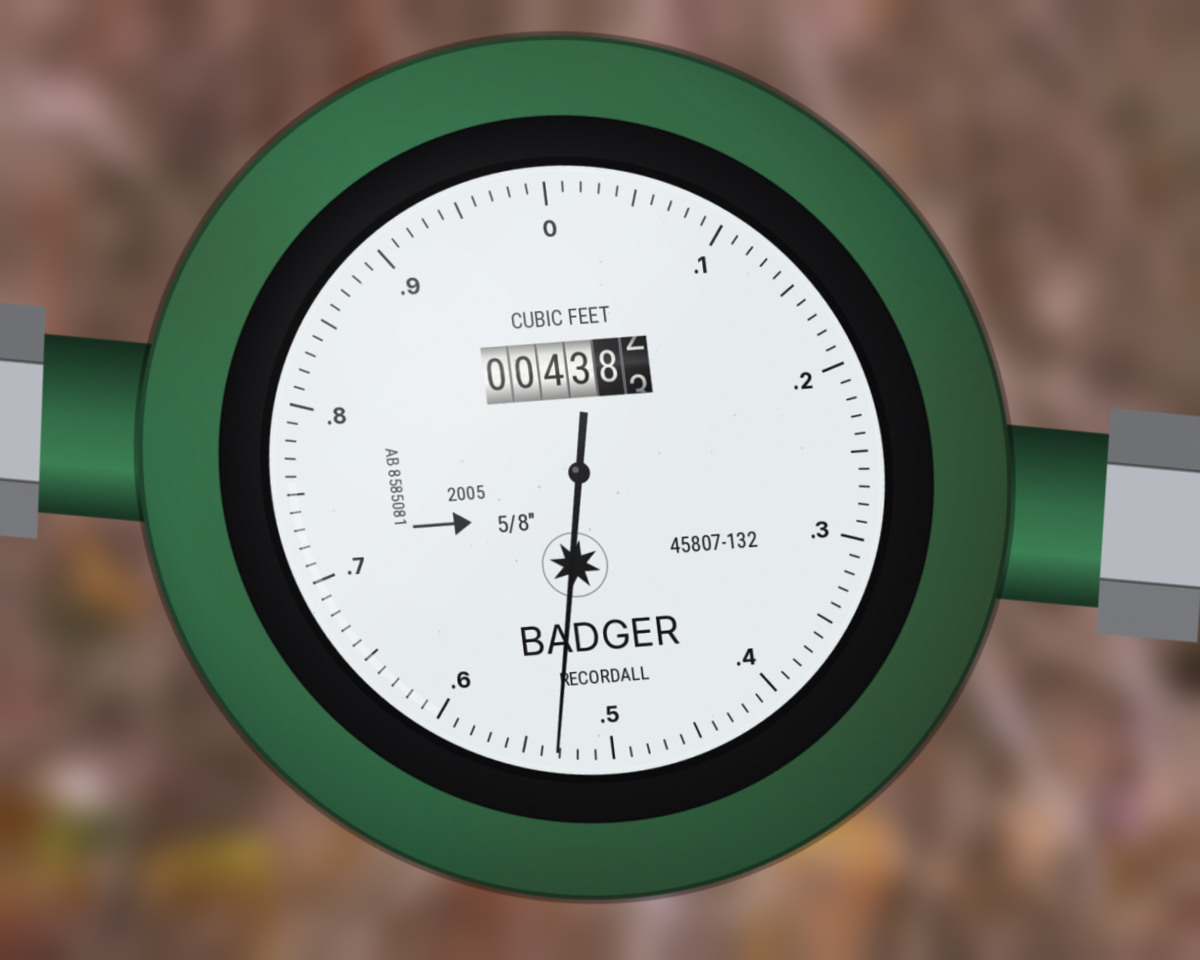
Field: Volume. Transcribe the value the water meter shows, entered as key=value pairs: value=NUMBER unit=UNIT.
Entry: value=4382.53 unit=ft³
